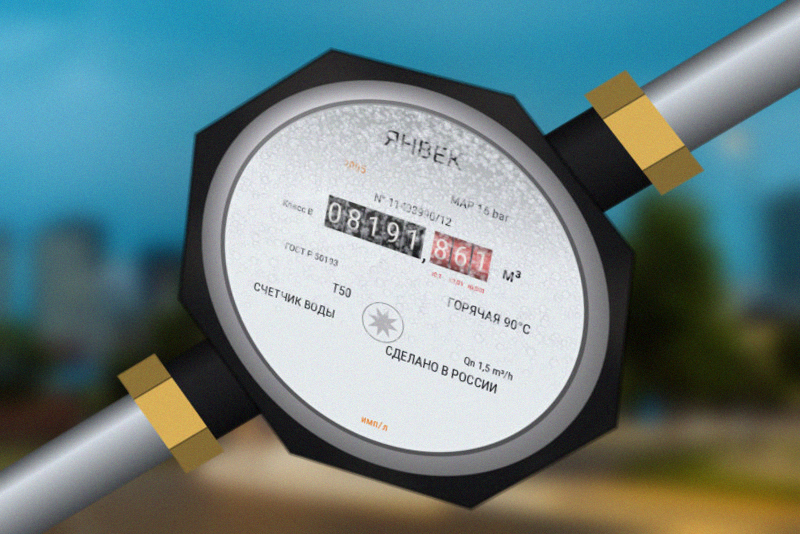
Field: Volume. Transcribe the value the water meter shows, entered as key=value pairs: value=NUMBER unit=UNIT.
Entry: value=8191.861 unit=m³
